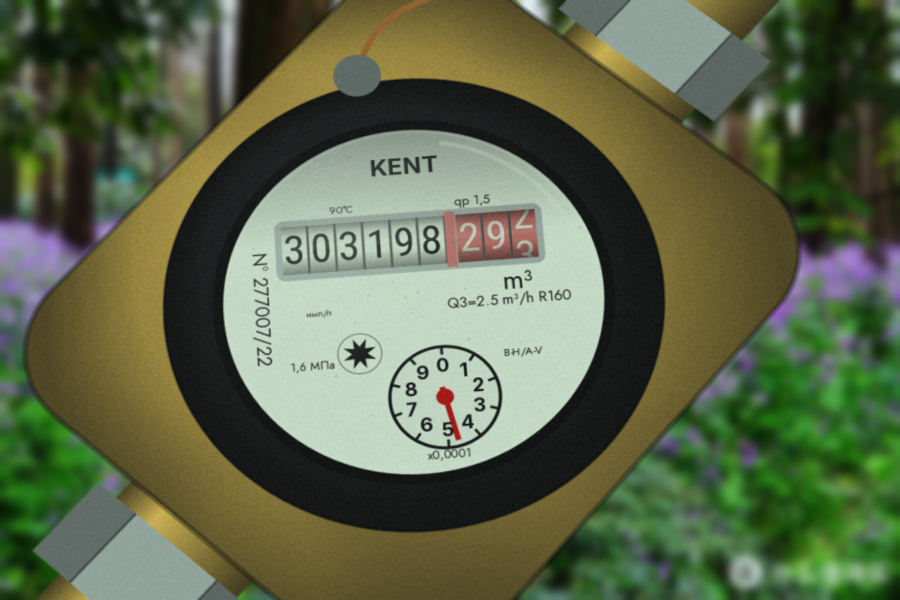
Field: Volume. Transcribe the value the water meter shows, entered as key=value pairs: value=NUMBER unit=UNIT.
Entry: value=303198.2924 unit=m³
